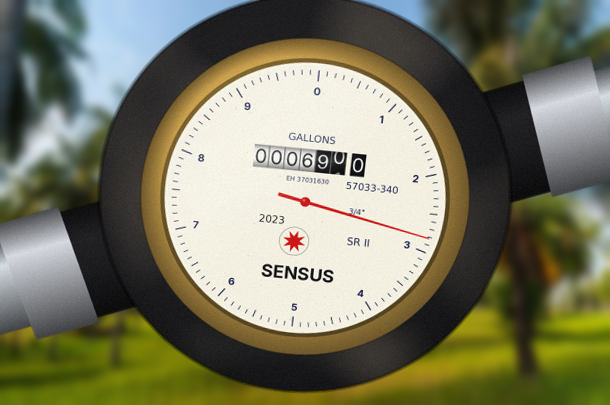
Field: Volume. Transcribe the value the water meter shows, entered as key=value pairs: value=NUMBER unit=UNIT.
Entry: value=6902.8 unit=gal
